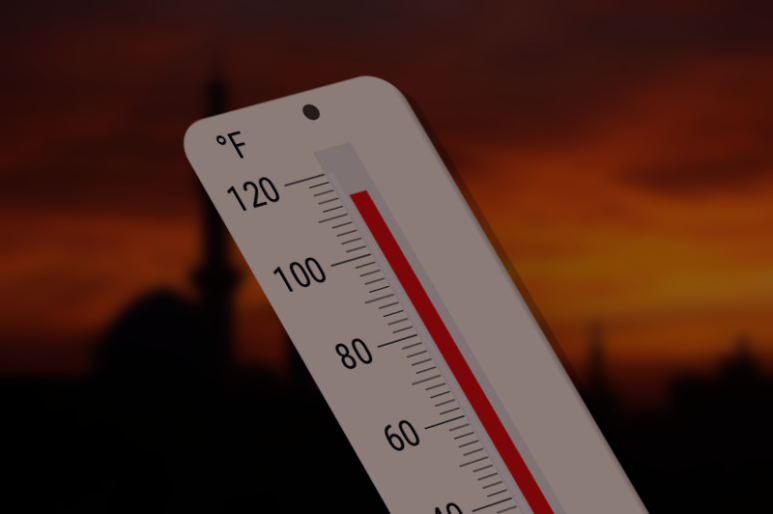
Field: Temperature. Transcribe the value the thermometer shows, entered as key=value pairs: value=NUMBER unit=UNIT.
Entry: value=114 unit=°F
